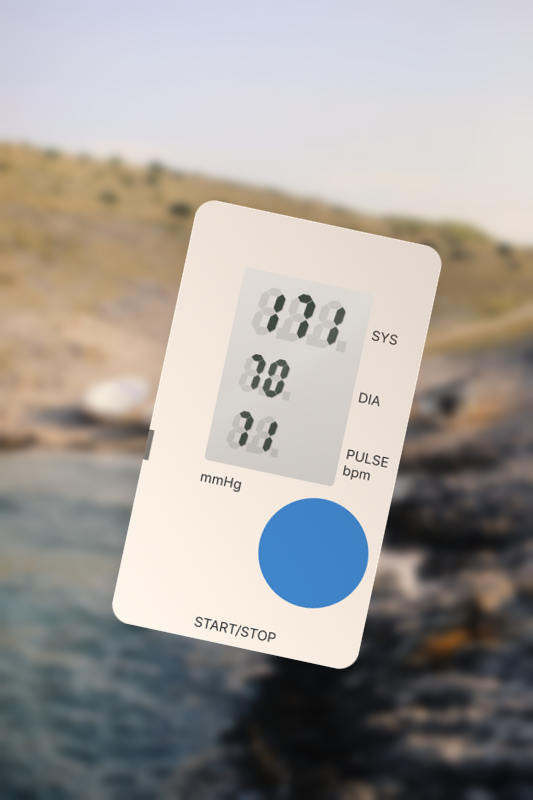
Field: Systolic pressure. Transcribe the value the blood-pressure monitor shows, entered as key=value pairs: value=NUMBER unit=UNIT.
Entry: value=171 unit=mmHg
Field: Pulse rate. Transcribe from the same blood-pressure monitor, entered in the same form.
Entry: value=71 unit=bpm
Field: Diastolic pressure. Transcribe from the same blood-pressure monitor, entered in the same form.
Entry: value=70 unit=mmHg
